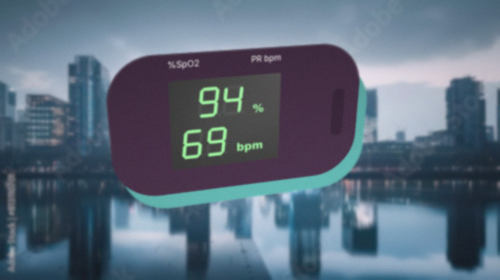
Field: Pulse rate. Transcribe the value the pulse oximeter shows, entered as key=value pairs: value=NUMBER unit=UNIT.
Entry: value=69 unit=bpm
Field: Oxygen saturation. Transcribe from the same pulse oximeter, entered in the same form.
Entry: value=94 unit=%
